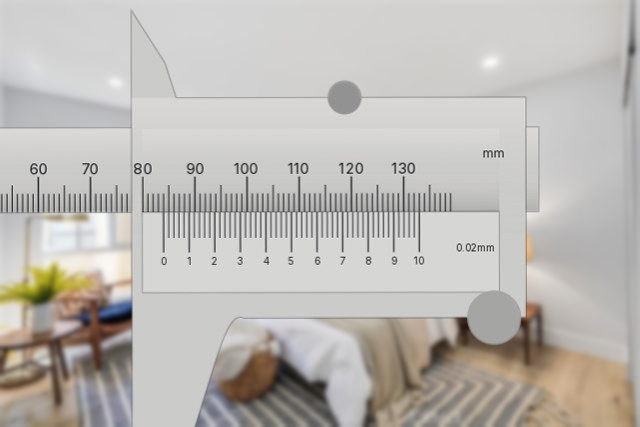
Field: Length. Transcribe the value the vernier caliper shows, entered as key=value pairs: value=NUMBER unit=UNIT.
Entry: value=84.0 unit=mm
